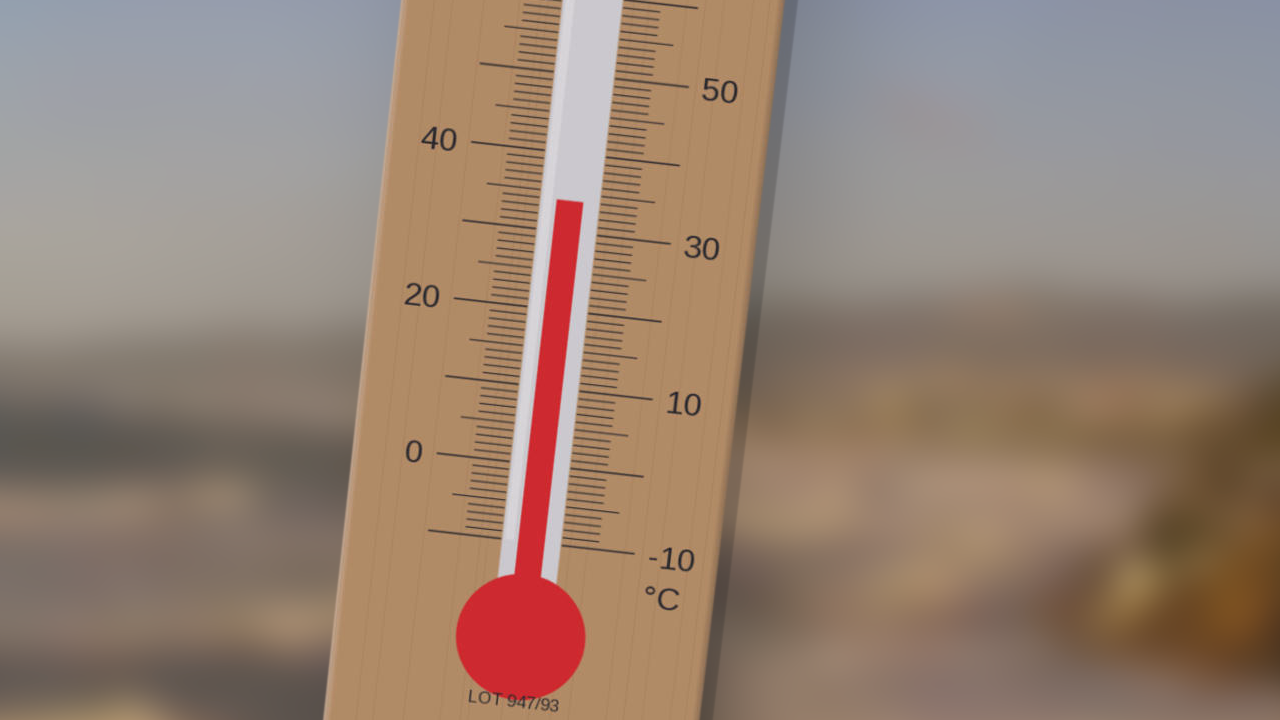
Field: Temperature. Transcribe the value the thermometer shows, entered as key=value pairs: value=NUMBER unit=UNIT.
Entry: value=34 unit=°C
